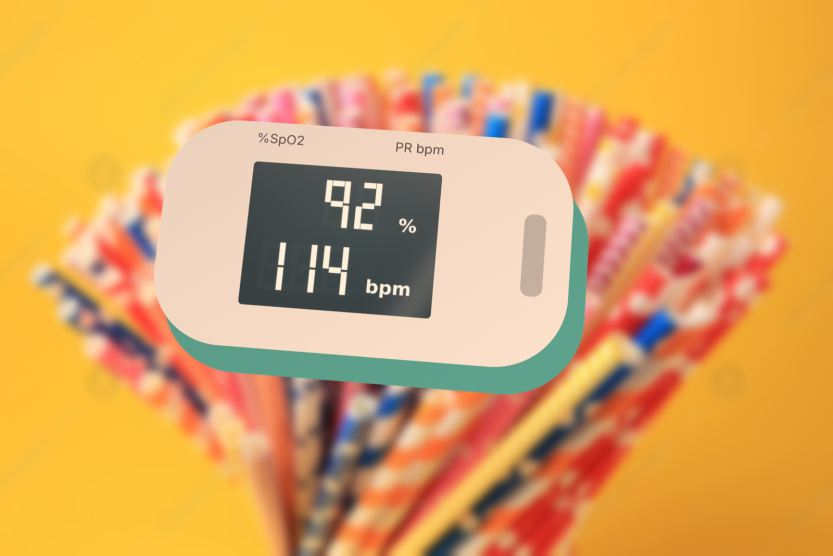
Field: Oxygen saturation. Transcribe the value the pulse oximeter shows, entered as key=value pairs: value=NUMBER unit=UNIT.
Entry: value=92 unit=%
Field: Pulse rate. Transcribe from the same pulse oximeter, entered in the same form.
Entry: value=114 unit=bpm
